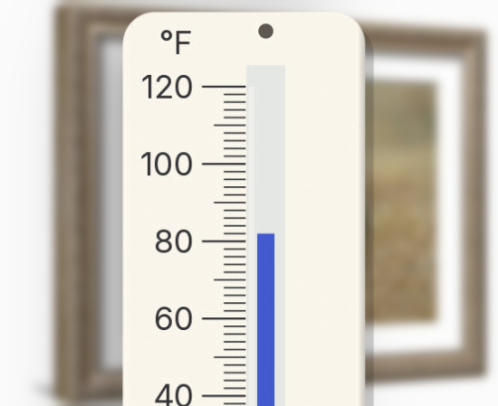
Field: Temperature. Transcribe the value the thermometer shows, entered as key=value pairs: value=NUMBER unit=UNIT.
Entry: value=82 unit=°F
